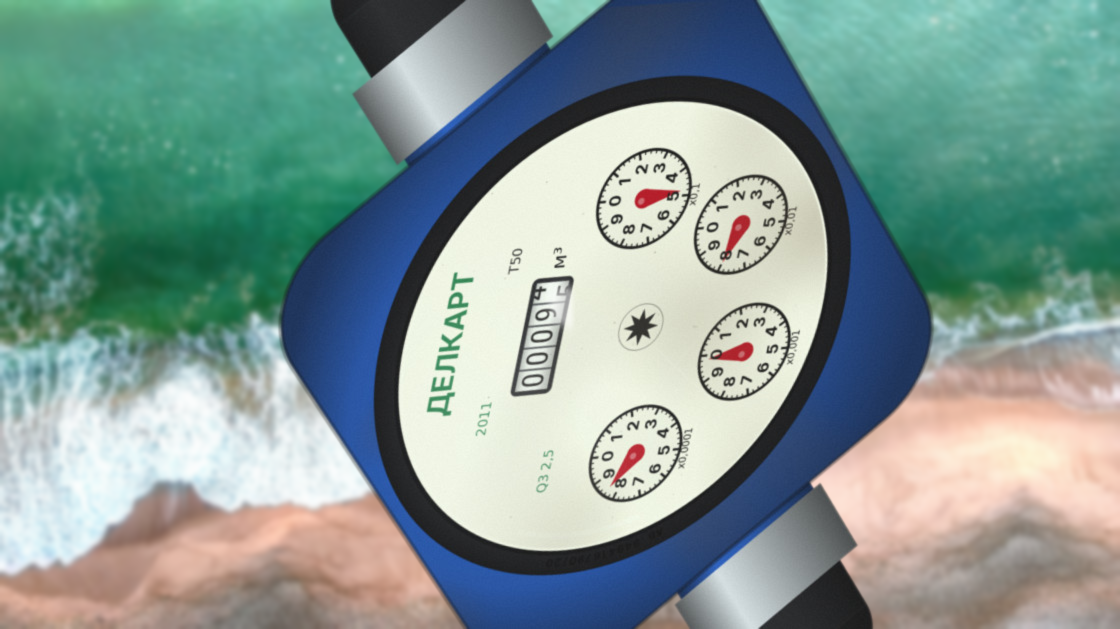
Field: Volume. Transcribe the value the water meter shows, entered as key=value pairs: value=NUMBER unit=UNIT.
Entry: value=94.4798 unit=m³
